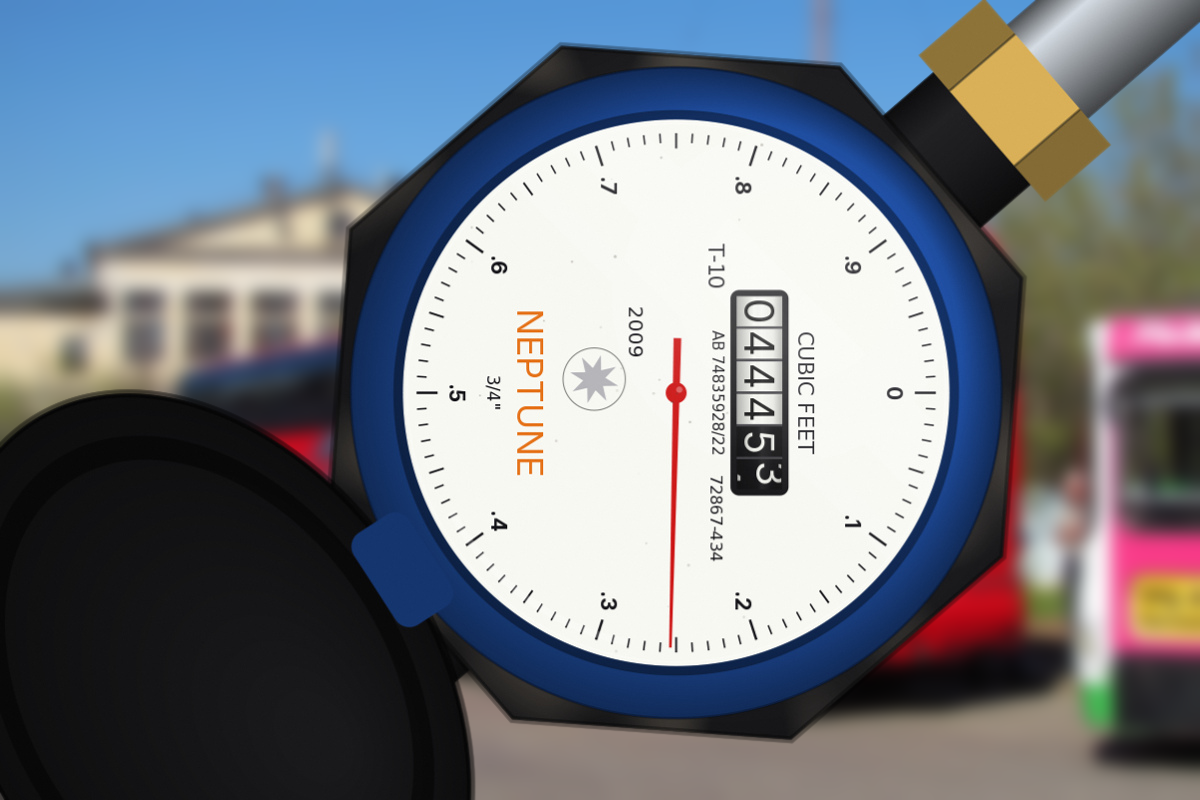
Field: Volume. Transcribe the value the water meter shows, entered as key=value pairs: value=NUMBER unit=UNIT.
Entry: value=44453.25 unit=ft³
